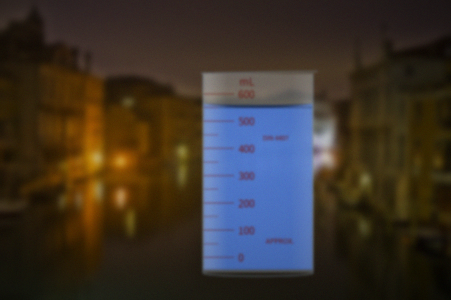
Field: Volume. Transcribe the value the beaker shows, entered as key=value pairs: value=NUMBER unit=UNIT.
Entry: value=550 unit=mL
